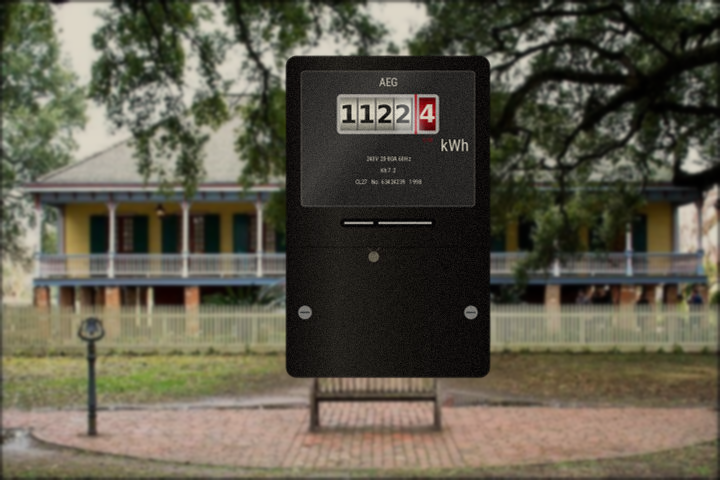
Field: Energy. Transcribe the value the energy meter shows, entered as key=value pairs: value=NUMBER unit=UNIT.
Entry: value=1122.4 unit=kWh
